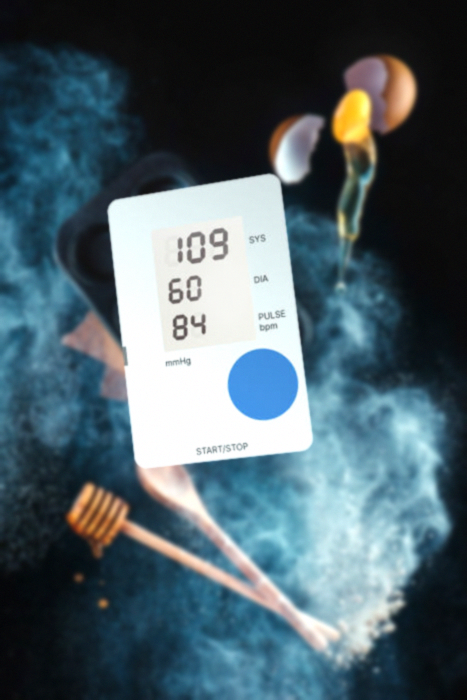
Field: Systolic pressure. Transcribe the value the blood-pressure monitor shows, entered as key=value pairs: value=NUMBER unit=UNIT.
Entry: value=109 unit=mmHg
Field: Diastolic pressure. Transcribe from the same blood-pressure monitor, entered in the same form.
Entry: value=60 unit=mmHg
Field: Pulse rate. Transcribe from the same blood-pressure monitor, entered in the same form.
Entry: value=84 unit=bpm
